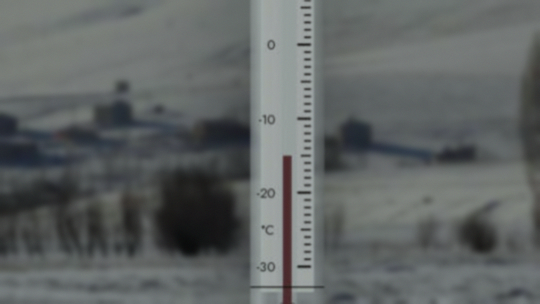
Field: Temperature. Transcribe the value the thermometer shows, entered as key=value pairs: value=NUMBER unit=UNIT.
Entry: value=-15 unit=°C
